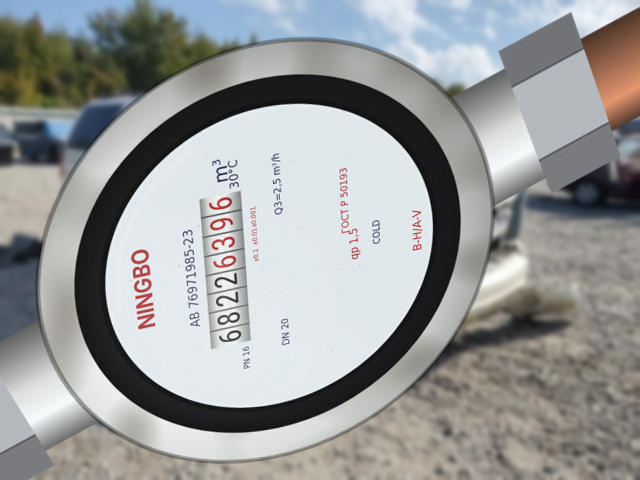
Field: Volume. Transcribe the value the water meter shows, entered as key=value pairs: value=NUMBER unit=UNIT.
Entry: value=6822.6396 unit=m³
